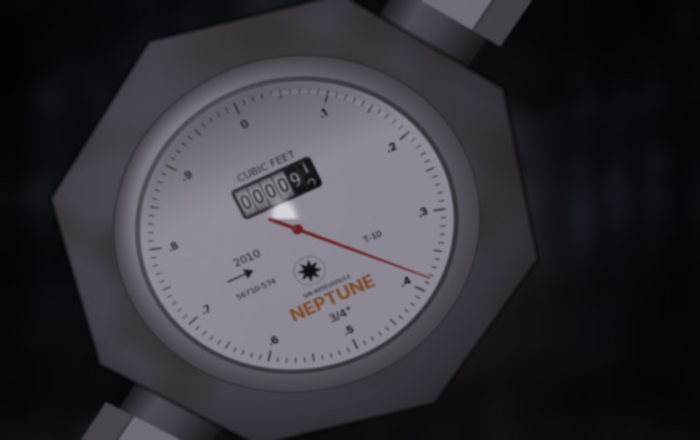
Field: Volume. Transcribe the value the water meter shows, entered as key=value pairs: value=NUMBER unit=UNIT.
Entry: value=91.38 unit=ft³
